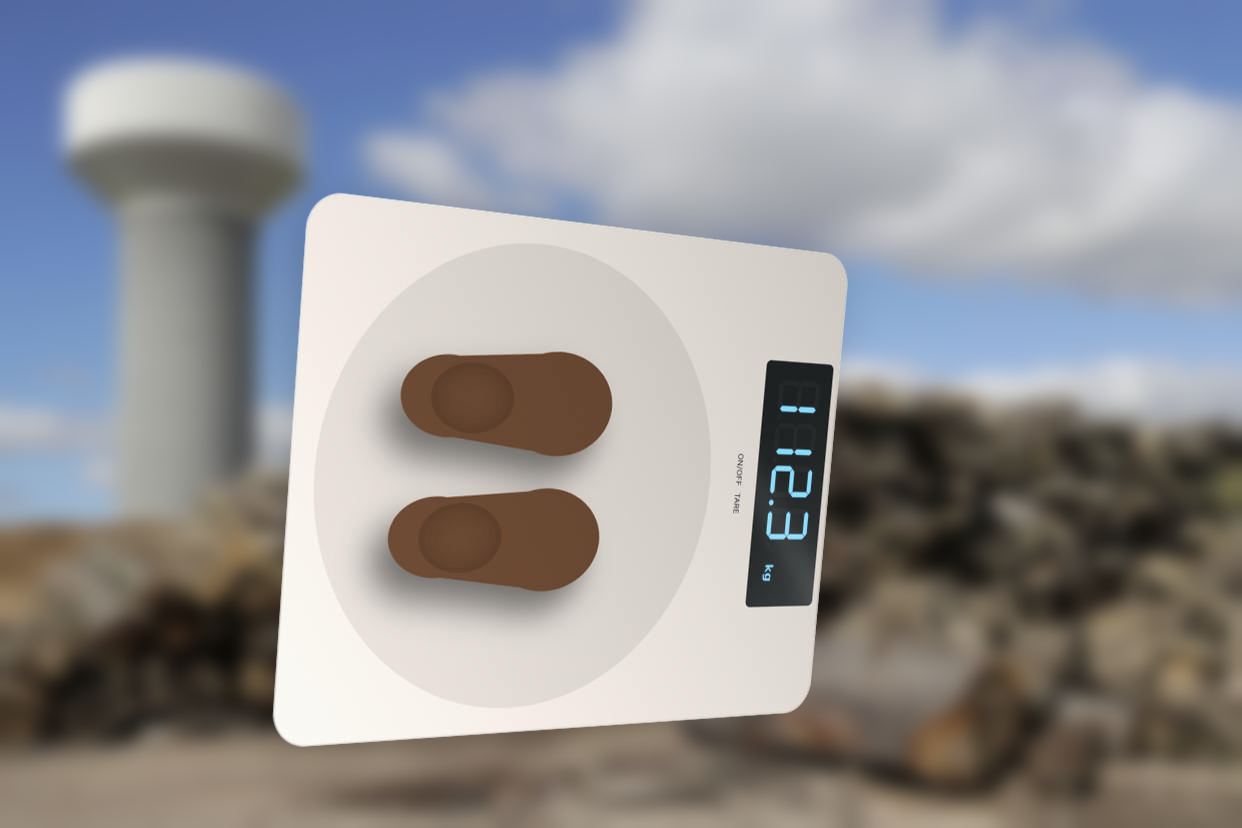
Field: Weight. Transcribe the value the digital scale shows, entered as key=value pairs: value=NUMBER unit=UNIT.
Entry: value=112.3 unit=kg
